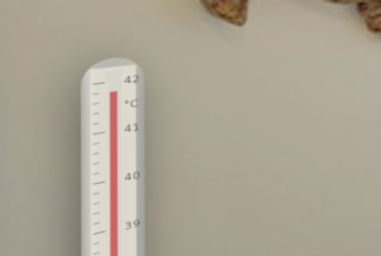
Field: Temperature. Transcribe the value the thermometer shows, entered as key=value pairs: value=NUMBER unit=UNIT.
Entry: value=41.8 unit=°C
